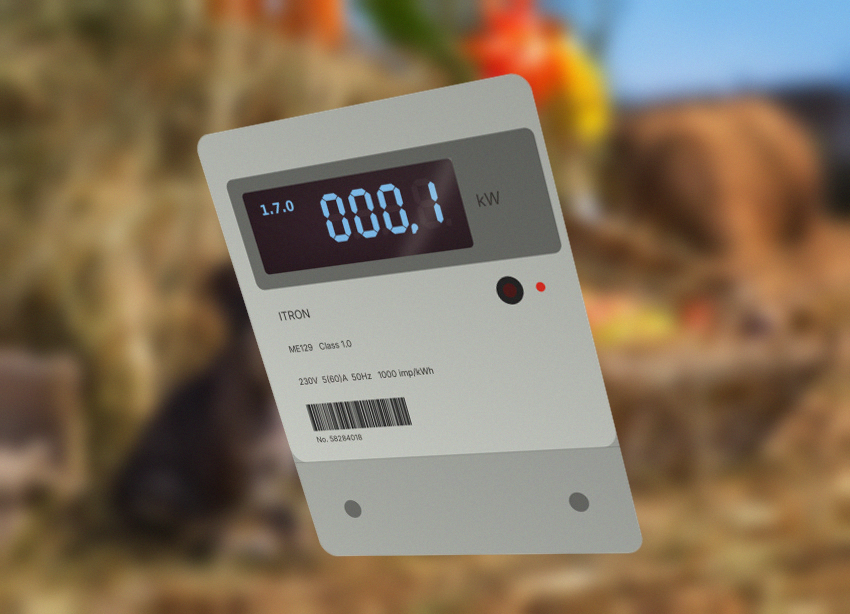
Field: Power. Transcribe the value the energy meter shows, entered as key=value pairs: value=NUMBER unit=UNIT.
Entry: value=0.1 unit=kW
